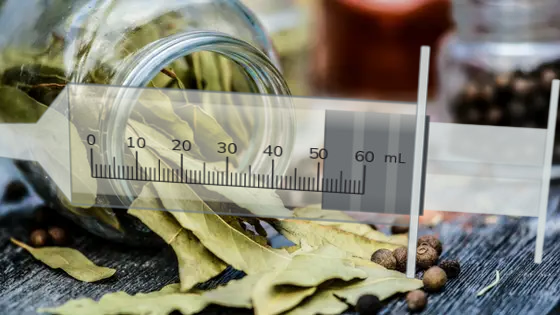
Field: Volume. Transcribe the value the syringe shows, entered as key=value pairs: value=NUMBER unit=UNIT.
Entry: value=51 unit=mL
